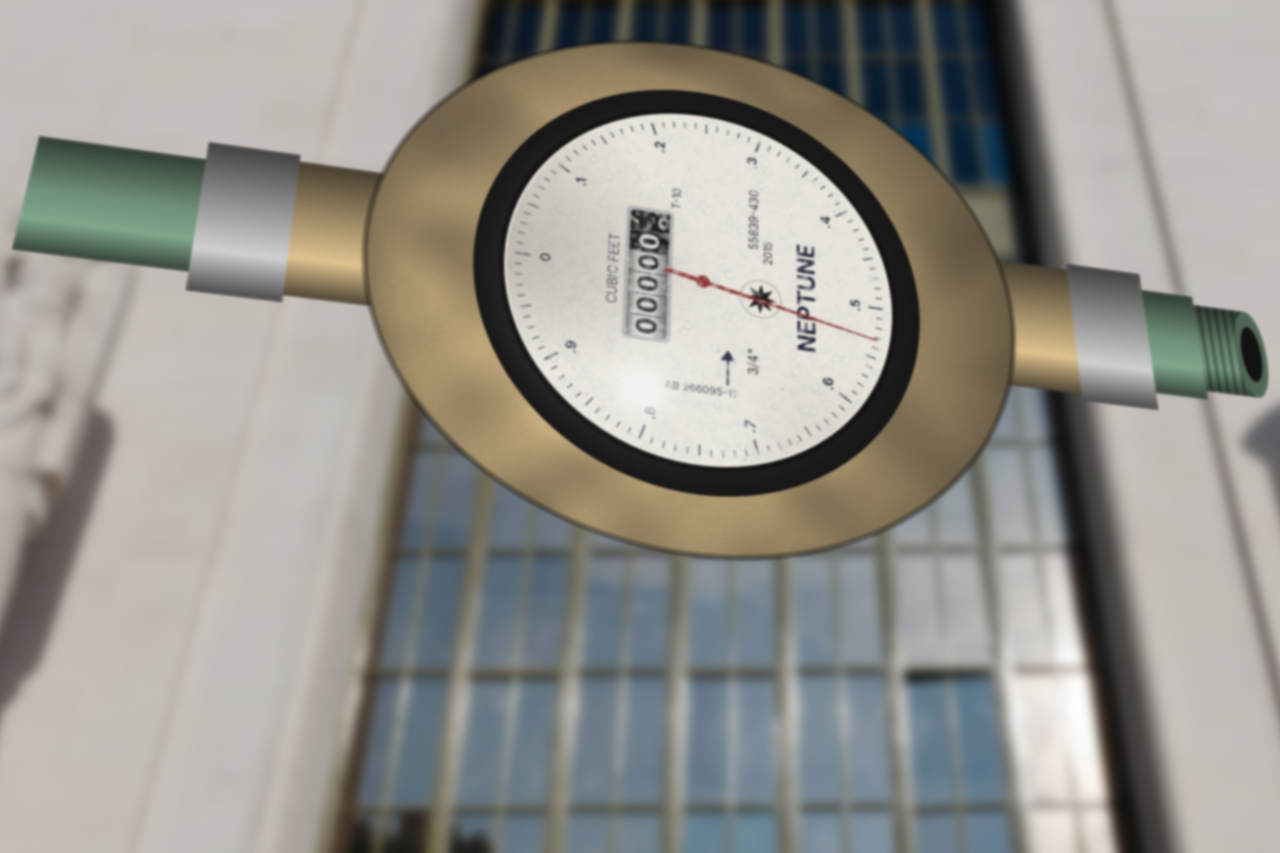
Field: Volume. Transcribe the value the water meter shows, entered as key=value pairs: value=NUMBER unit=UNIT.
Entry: value=7.53 unit=ft³
